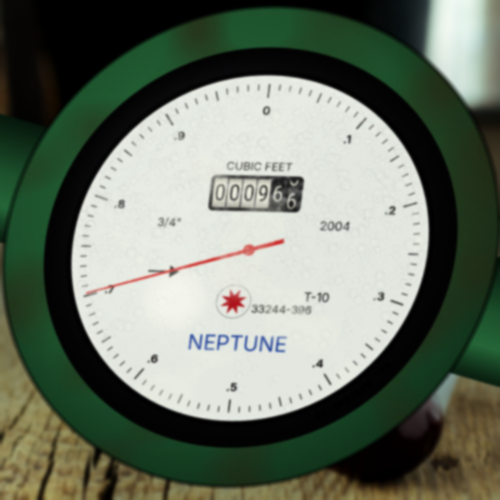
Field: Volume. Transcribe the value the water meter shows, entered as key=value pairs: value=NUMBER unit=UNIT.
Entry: value=965.70 unit=ft³
